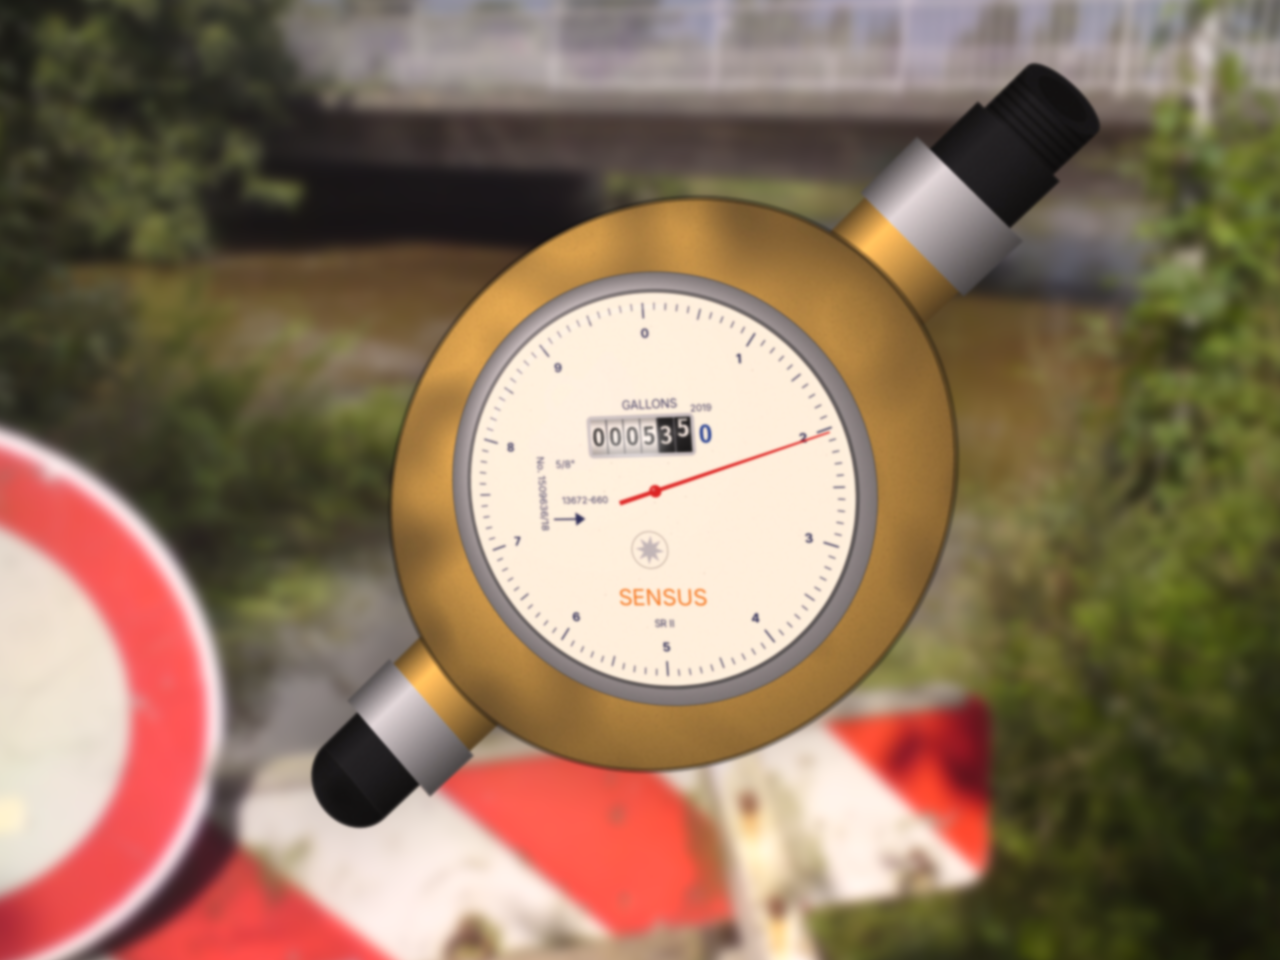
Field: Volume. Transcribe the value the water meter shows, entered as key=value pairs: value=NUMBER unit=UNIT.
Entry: value=5352.0 unit=gal
